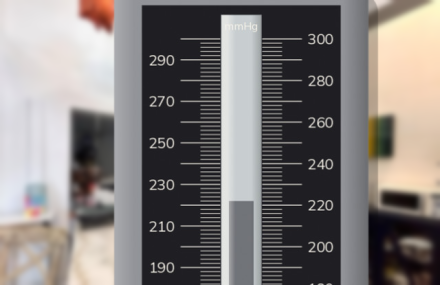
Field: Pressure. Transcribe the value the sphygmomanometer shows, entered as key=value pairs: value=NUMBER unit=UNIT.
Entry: value=222 unit=mmHg
